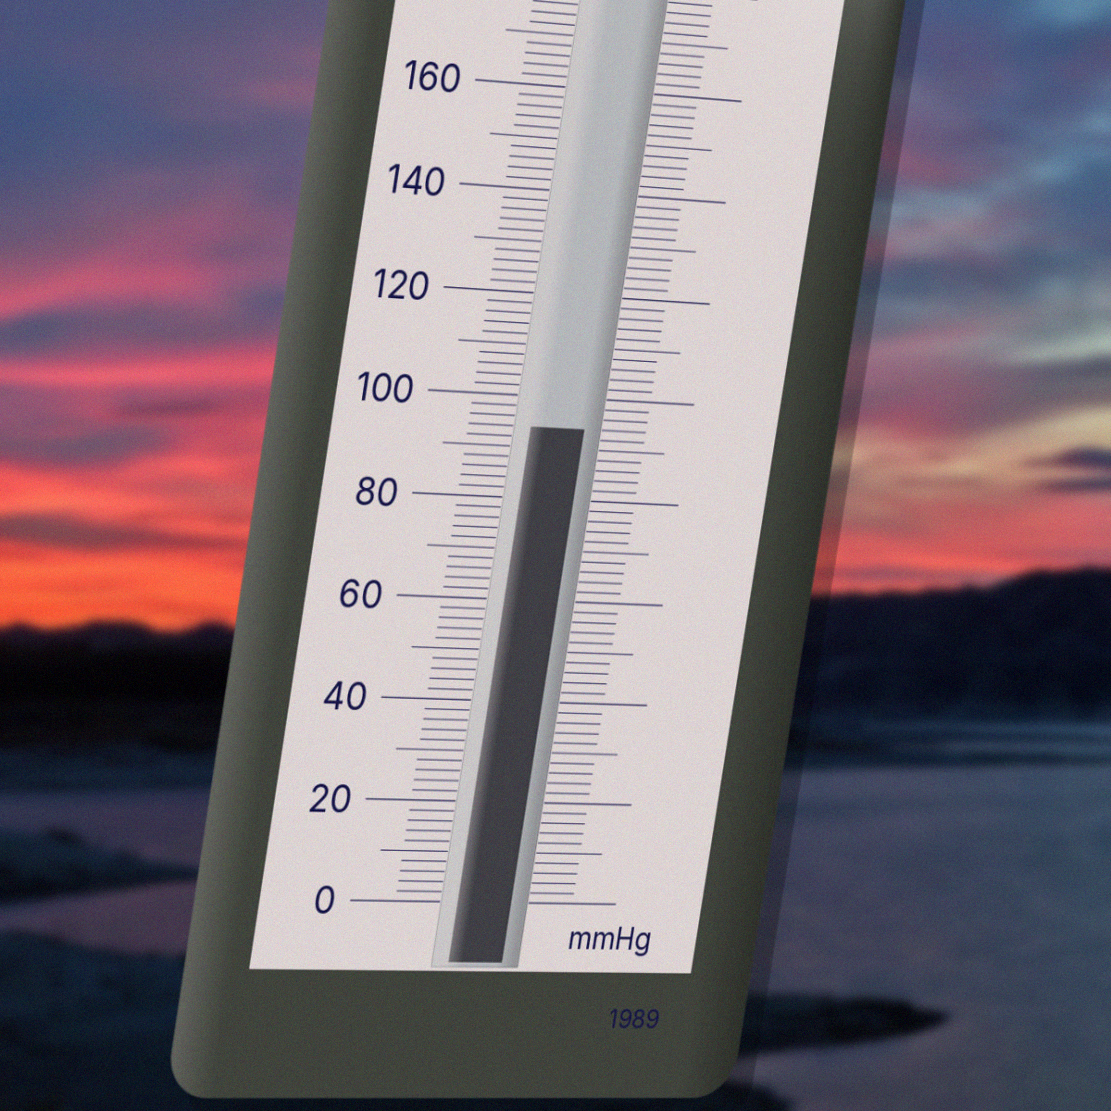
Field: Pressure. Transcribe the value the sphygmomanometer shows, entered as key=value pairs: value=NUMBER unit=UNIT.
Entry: value=94 unit=mmHg
